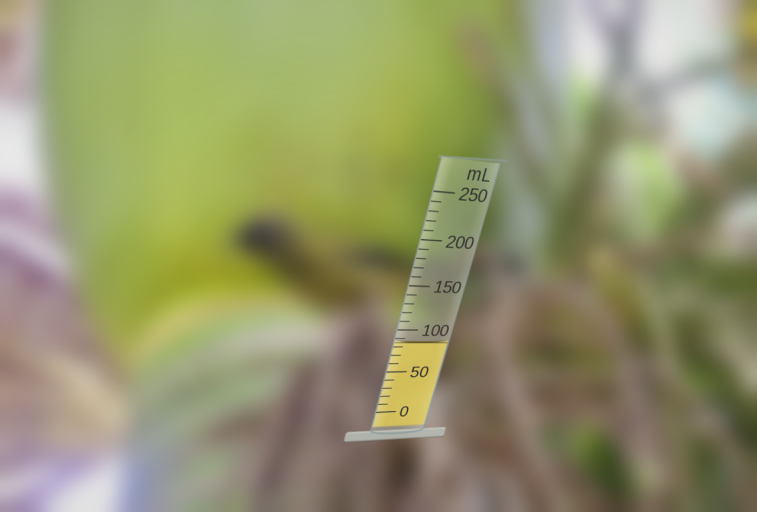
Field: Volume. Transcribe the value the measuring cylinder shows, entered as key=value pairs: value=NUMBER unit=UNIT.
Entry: value=85 unit=mL
